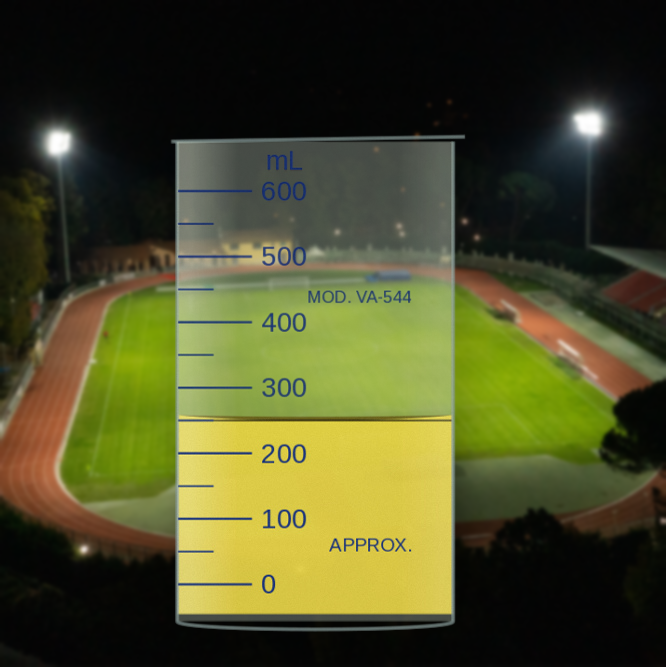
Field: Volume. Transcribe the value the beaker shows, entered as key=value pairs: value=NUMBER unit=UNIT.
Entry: value=250 unit=mL
